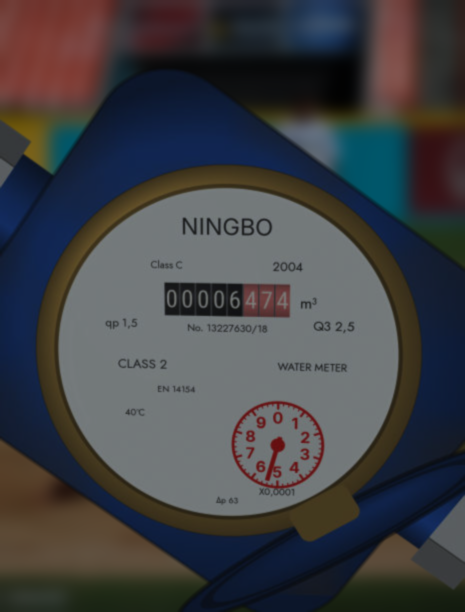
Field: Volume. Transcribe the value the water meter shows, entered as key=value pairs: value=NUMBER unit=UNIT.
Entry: value=6.4745 unit=m³
